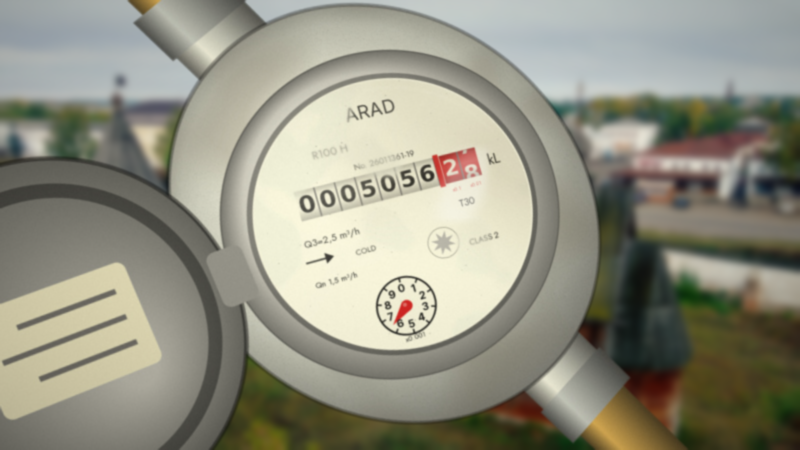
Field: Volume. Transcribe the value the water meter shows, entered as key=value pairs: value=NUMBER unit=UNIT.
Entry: value=5056.276 unit=kL
